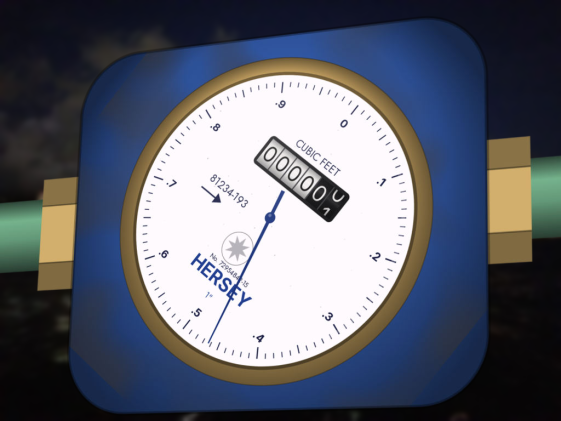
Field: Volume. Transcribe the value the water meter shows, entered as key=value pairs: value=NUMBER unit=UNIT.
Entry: value=0.46 unit=ft³
